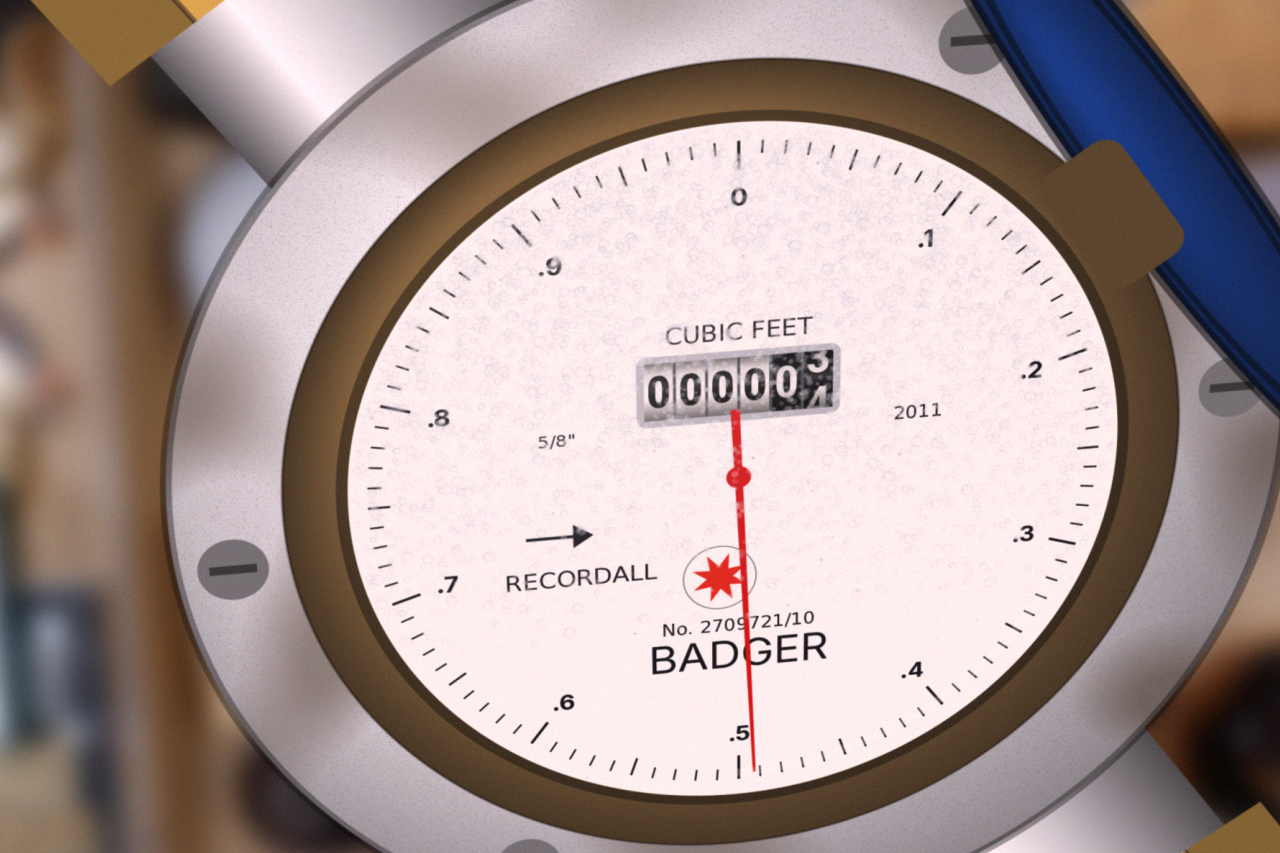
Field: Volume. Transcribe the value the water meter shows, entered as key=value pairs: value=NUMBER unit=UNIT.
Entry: value=3.49 unit=ft³
